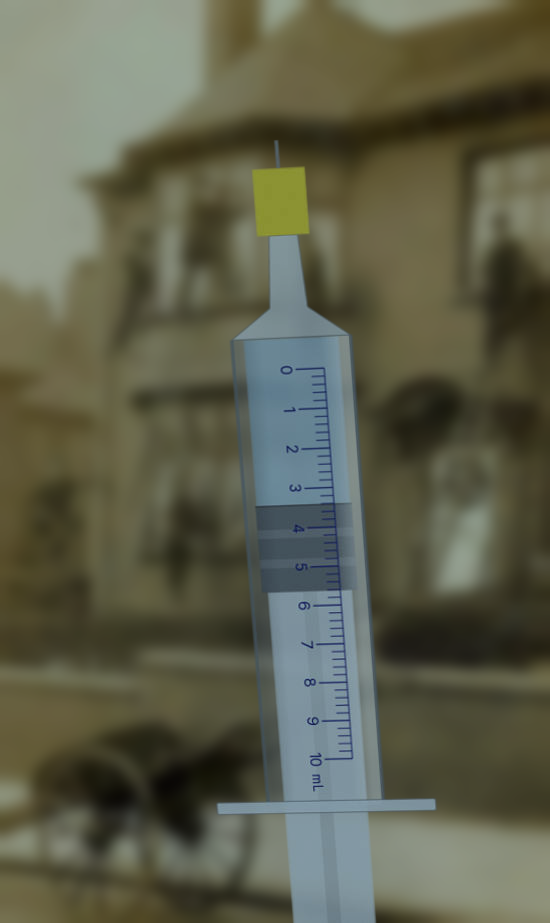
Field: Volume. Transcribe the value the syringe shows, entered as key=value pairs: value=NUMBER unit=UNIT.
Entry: value=3.4 unit=mL
